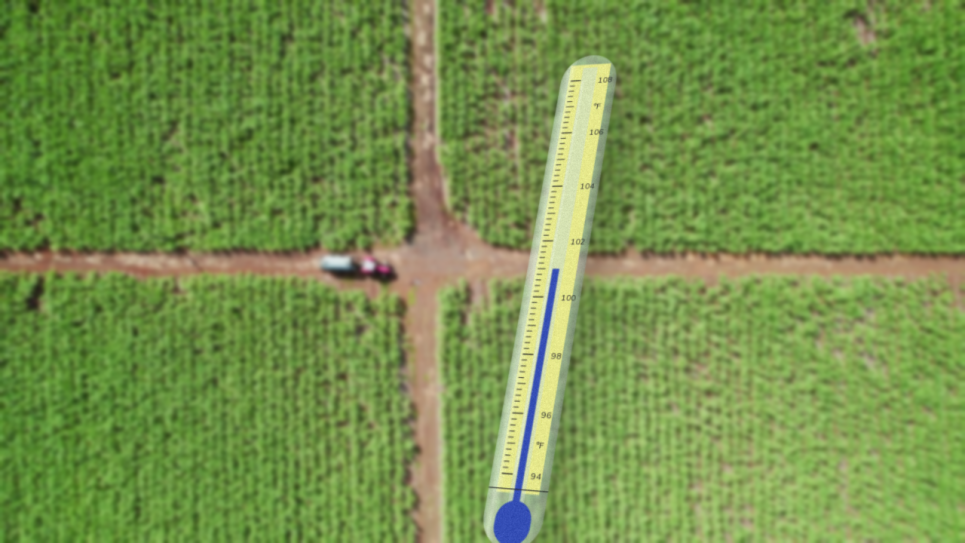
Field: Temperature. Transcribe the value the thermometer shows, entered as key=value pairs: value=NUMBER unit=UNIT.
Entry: value=101 unit=°F
